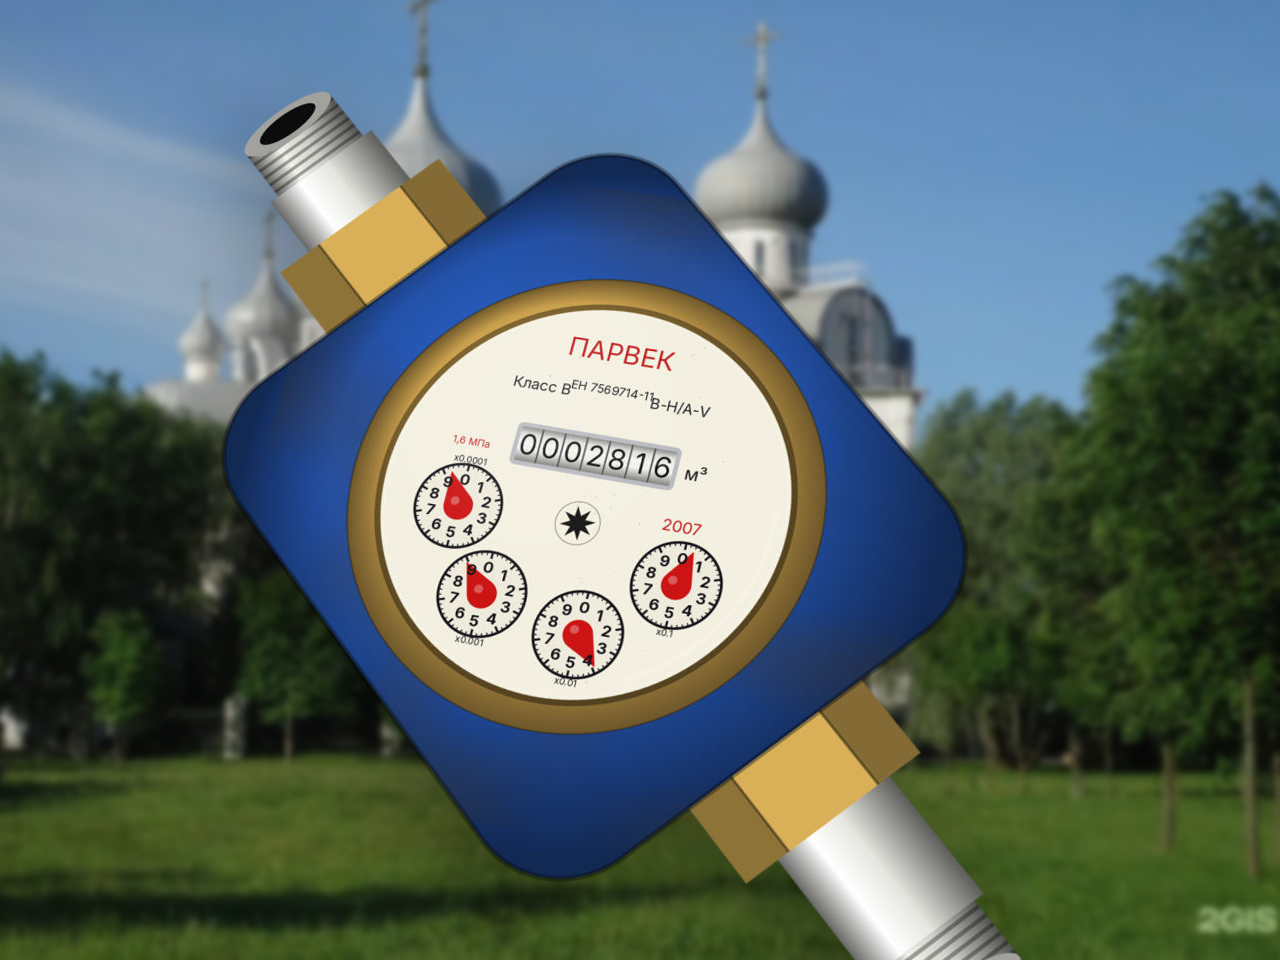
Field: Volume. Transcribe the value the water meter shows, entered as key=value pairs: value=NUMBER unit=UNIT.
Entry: value=2816.0389 unit=m³
